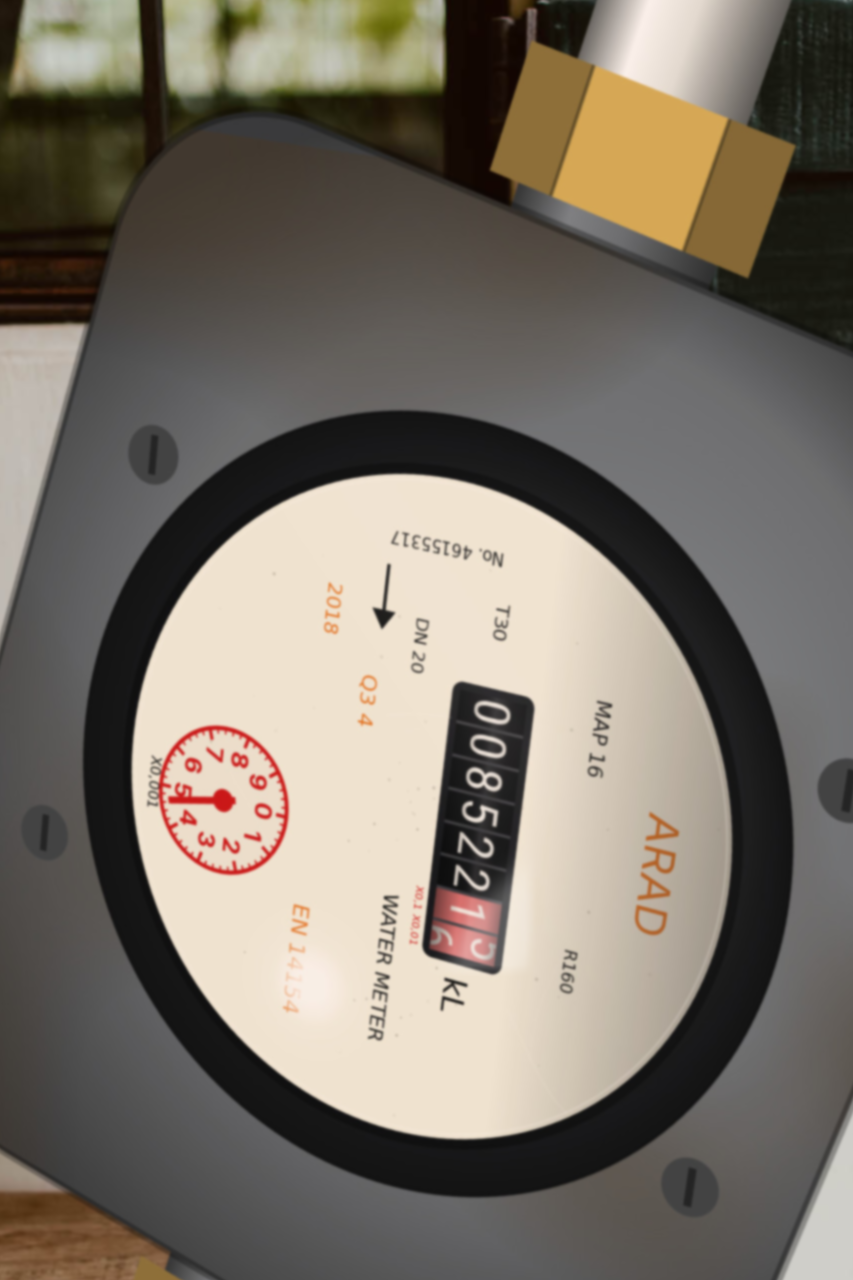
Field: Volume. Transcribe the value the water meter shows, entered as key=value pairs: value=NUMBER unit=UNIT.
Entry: value=8522.154 unit=kL
